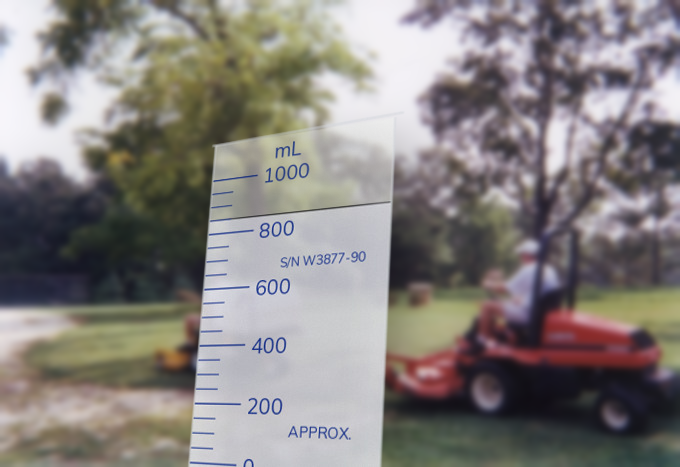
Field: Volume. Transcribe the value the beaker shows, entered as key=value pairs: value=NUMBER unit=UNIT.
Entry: value=850 unit=mL
